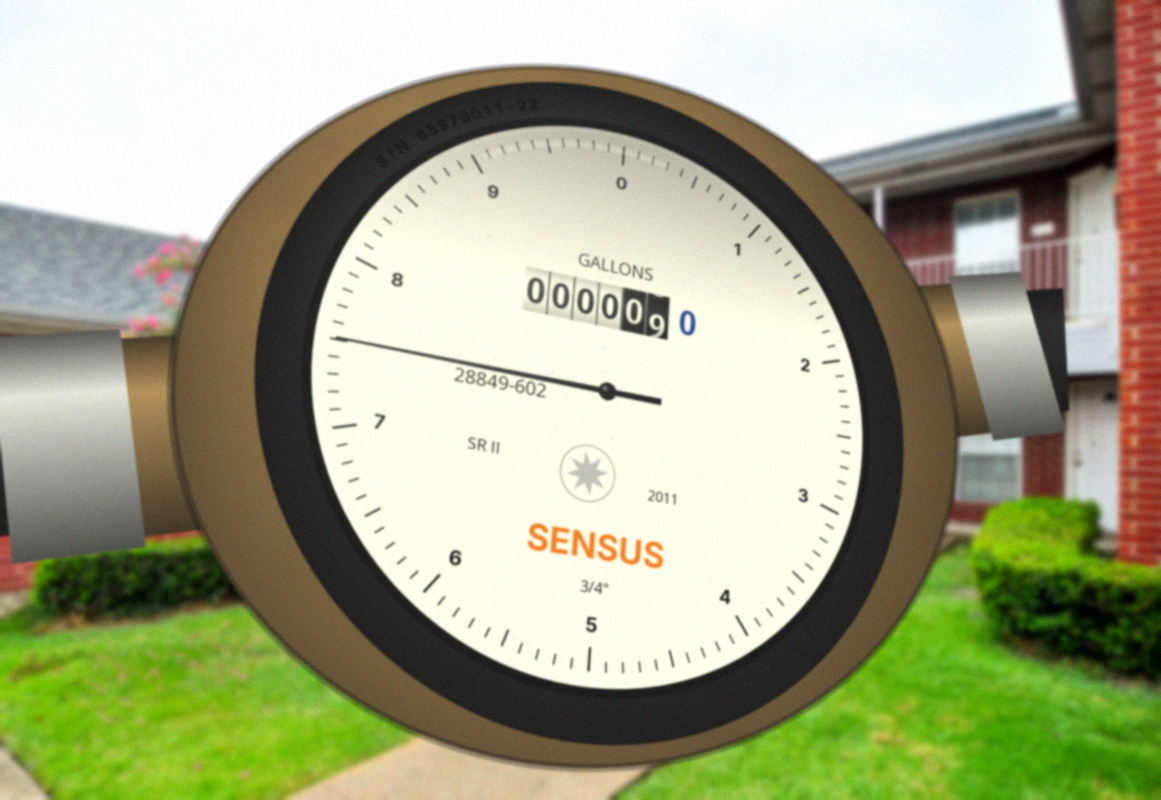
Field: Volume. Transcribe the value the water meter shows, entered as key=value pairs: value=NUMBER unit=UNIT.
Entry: value=87.5 unit=gal
